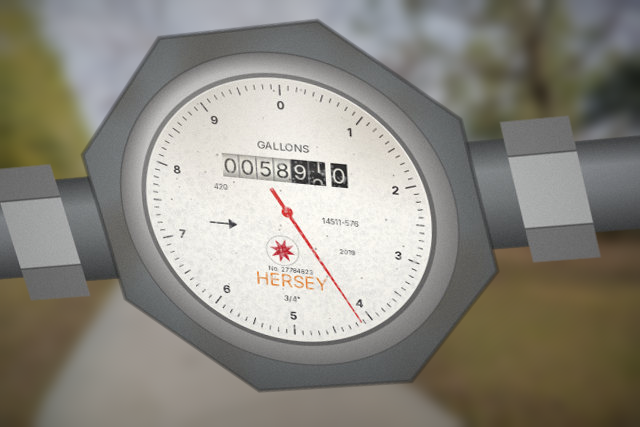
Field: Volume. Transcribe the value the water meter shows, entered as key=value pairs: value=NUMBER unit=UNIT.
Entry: value=58914.1 unit=gal
